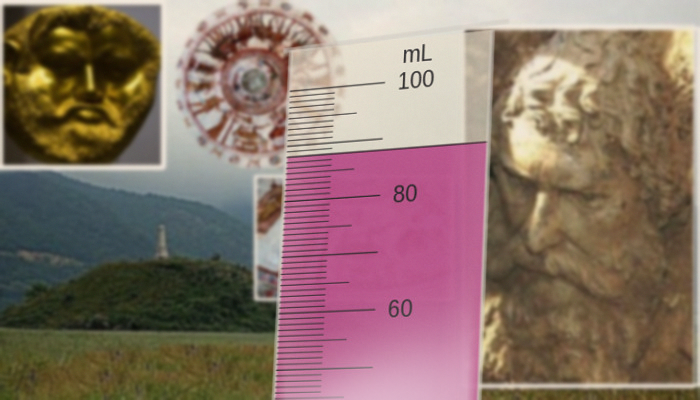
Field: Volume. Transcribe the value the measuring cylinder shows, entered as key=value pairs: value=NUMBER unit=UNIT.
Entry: value=88 unit=mL
